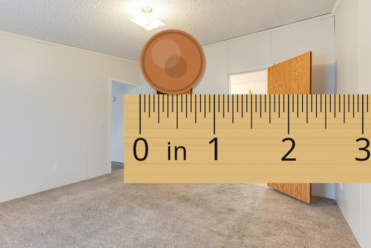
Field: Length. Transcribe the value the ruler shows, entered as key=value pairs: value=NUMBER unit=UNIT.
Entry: value=0.875 unit=in
